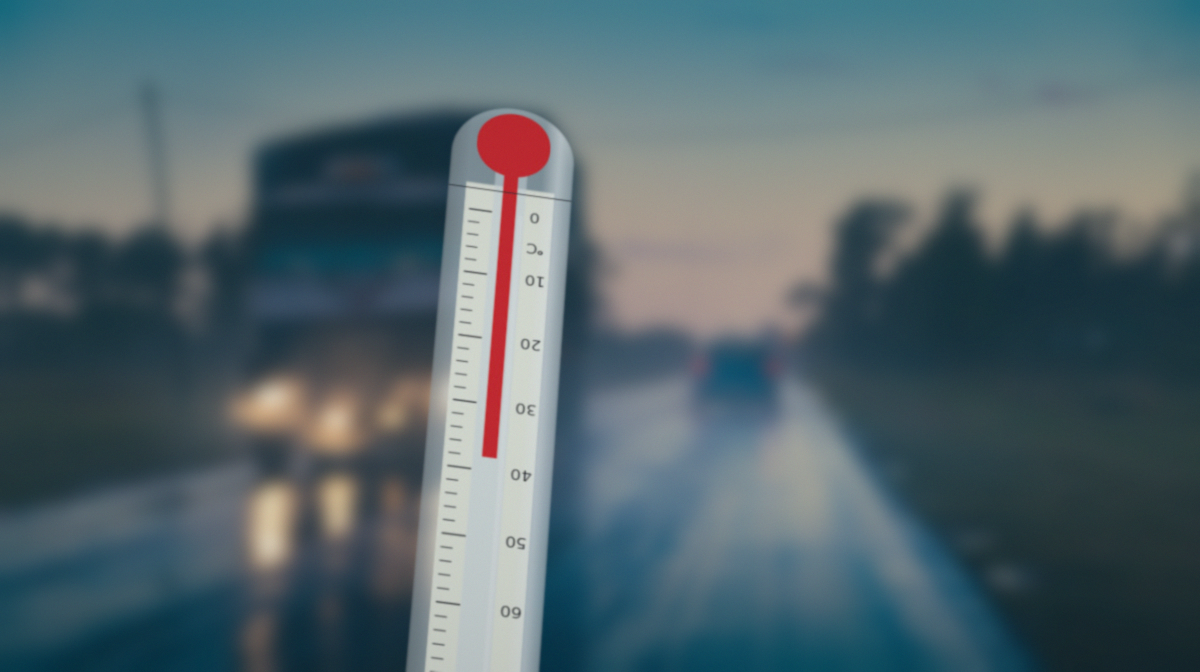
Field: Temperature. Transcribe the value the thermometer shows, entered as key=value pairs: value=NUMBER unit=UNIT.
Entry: value=38 unit=°C
